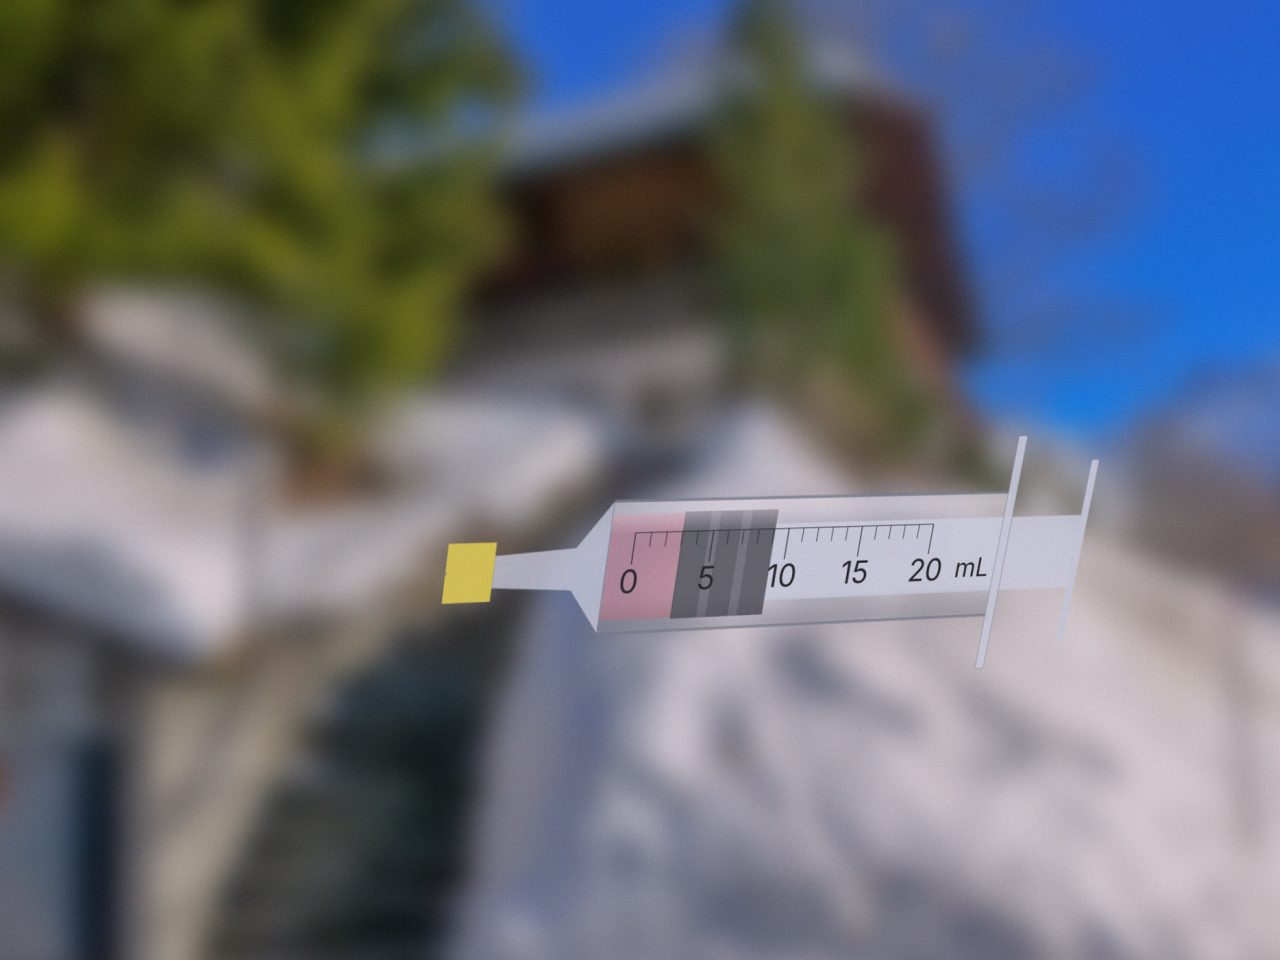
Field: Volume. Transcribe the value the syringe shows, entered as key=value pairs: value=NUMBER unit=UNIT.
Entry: value=3 unit=mL
